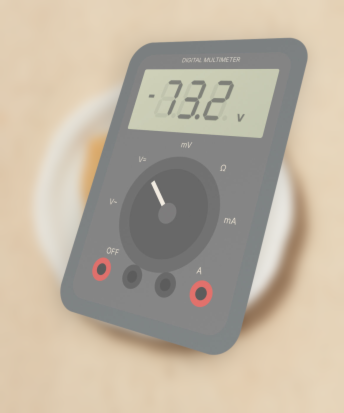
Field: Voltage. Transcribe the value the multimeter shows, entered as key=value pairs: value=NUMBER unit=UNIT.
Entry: value=-73.2 unit=V
